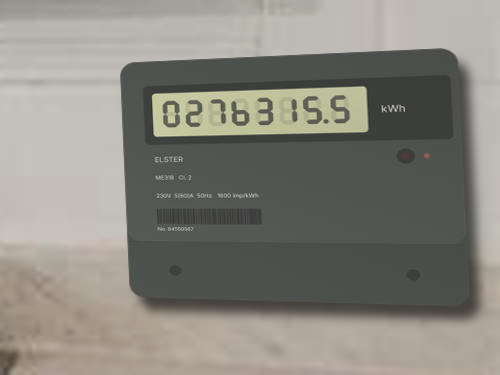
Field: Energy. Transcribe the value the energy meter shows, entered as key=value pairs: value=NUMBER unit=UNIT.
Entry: value=276315.5 unit=kWh
